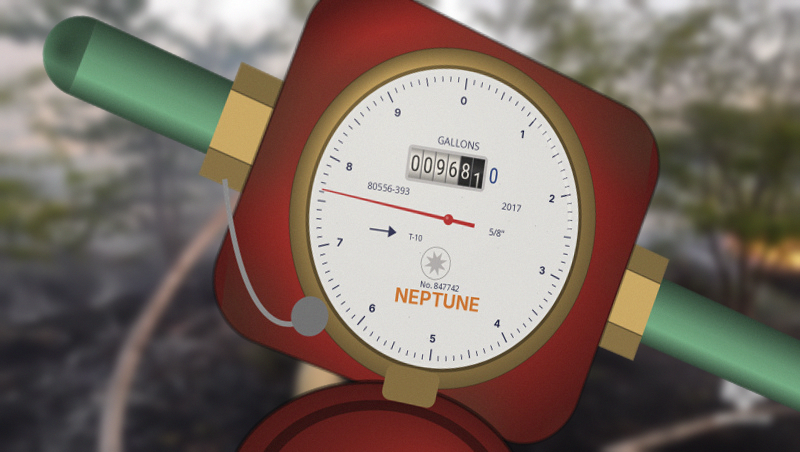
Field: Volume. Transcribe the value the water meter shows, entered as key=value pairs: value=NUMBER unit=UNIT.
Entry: value=96807.6 unit=gal
